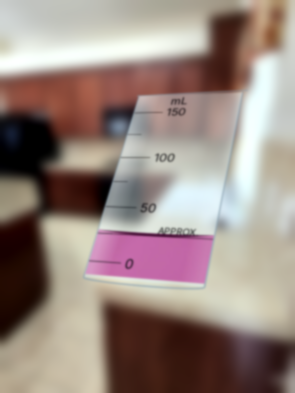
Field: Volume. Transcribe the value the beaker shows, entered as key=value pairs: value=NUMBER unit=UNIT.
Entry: value=25 unit=mL
